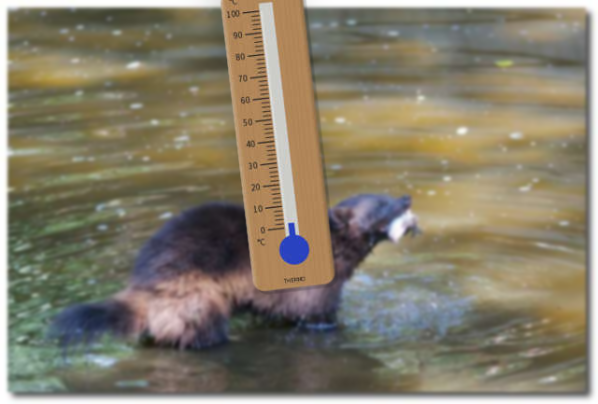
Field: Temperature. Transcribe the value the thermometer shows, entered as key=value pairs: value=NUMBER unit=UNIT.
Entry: value=2 unit=°C
